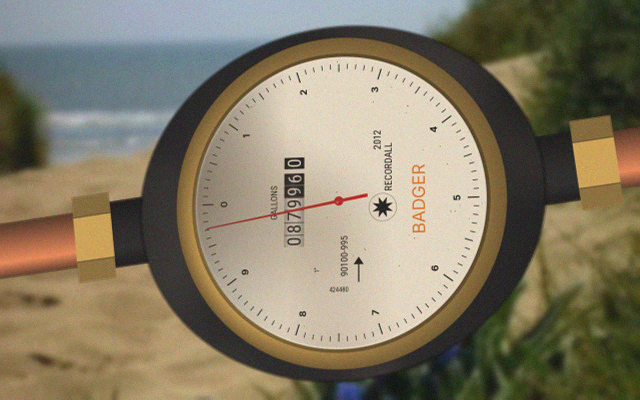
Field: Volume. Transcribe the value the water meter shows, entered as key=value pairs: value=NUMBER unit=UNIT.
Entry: value=879959.7 unit=gal
